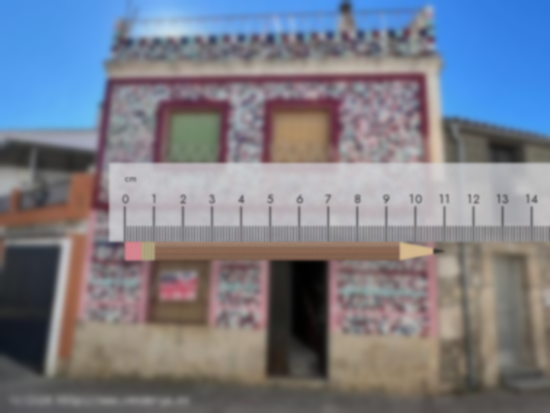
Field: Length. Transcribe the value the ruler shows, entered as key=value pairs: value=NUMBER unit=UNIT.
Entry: value=11 unit=cm
